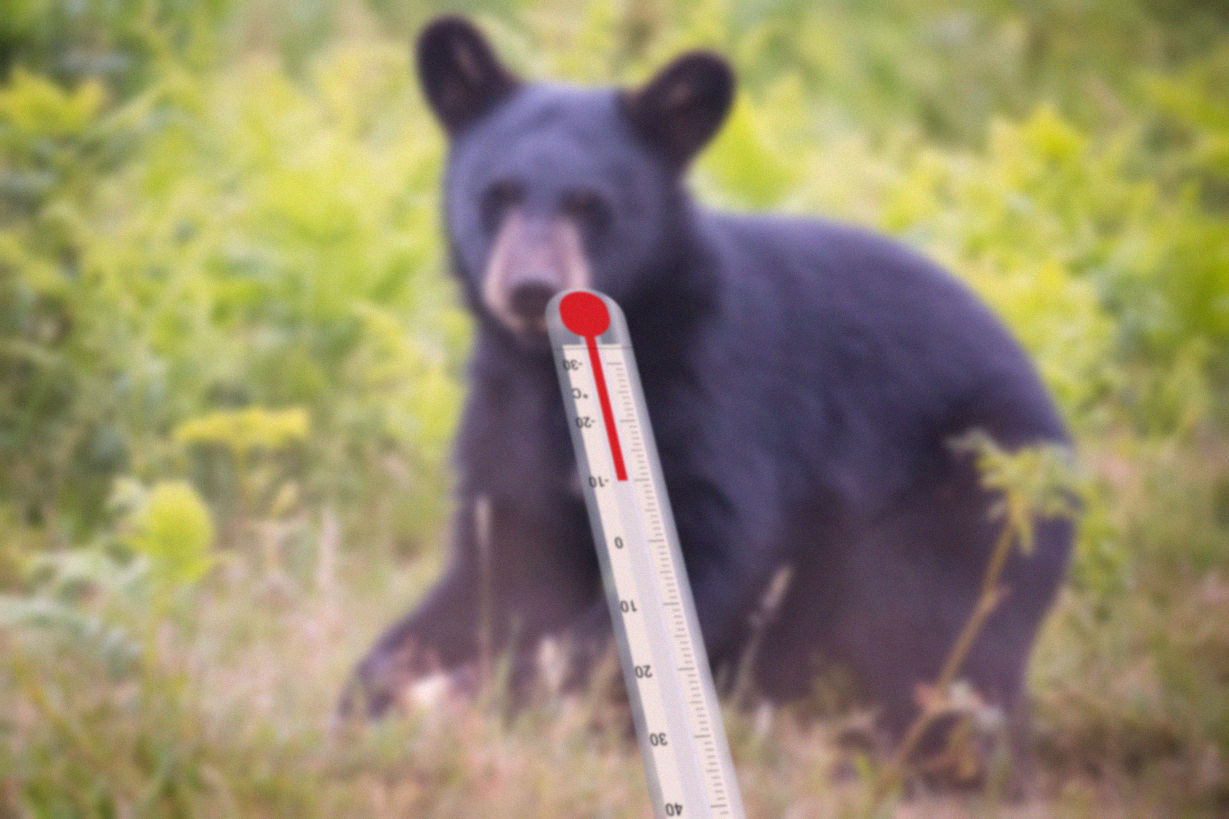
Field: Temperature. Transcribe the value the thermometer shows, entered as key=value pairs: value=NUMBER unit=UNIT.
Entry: value=-10 unit=°C
